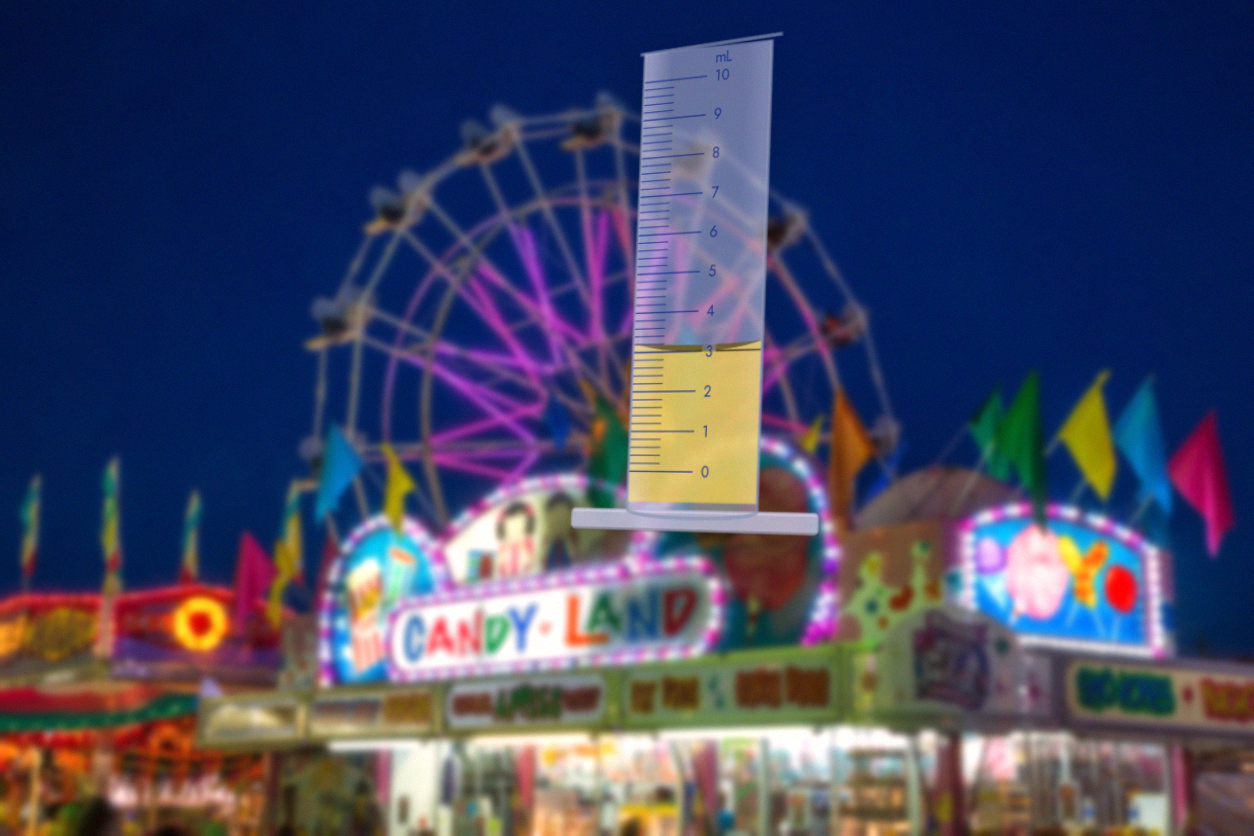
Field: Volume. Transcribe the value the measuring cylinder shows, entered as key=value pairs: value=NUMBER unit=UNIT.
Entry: value=3 unit=mL
